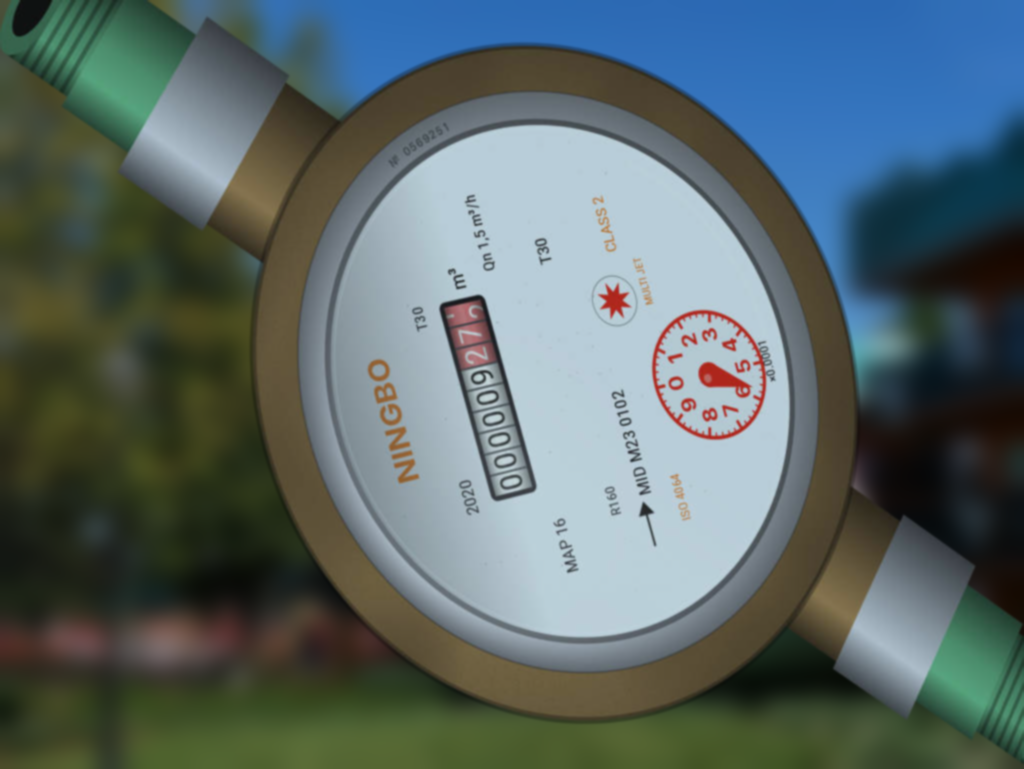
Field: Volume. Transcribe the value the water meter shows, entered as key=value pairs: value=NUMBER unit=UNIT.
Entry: value=9.2715 unit=m³
